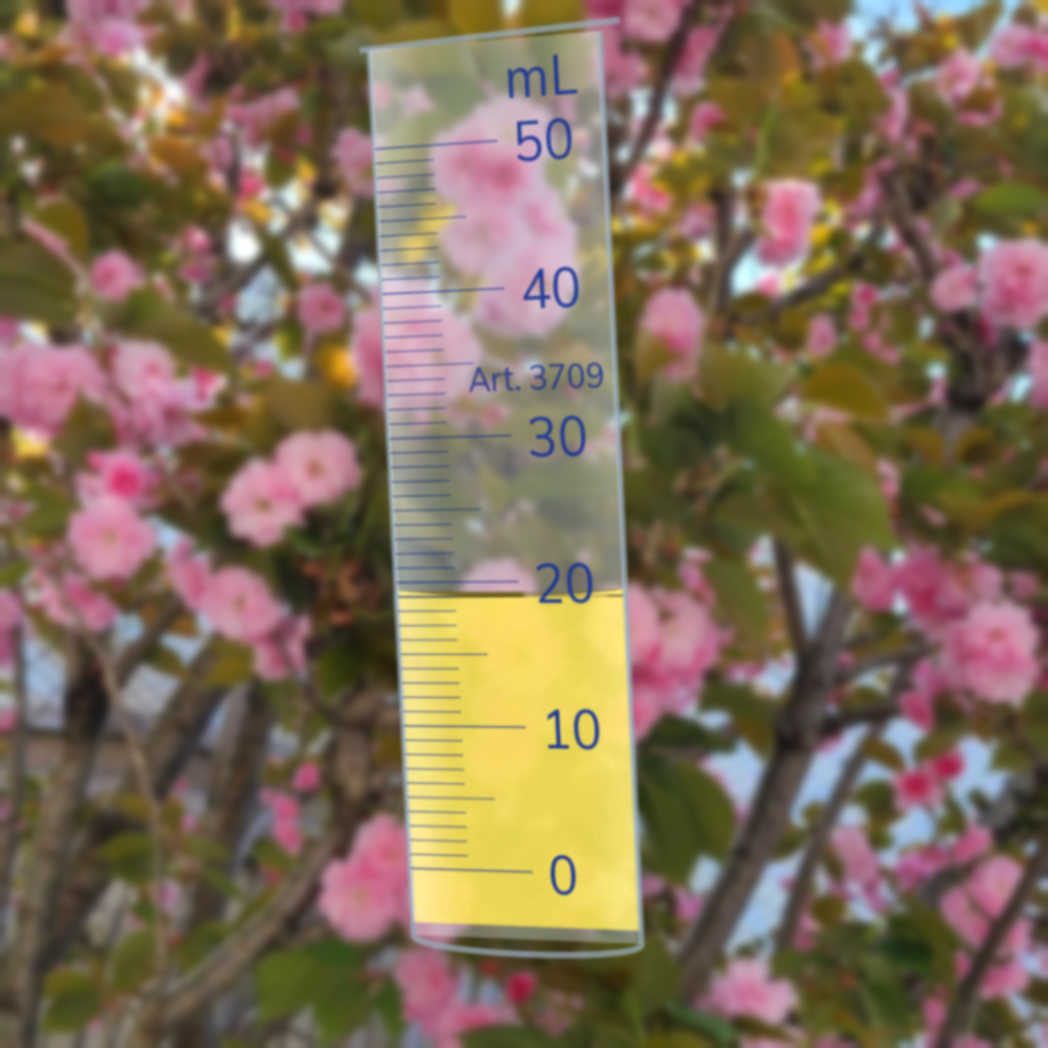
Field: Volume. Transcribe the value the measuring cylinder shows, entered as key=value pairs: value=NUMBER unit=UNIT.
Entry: value=19 unit=mL
